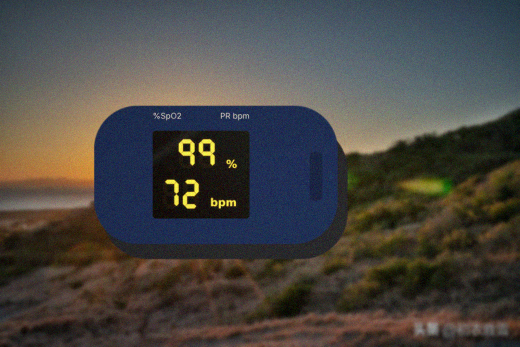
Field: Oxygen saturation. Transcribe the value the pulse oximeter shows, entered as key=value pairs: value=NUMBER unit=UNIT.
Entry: value=99 unit=%
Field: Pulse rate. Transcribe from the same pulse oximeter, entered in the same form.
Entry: value=72 unit=bpm
